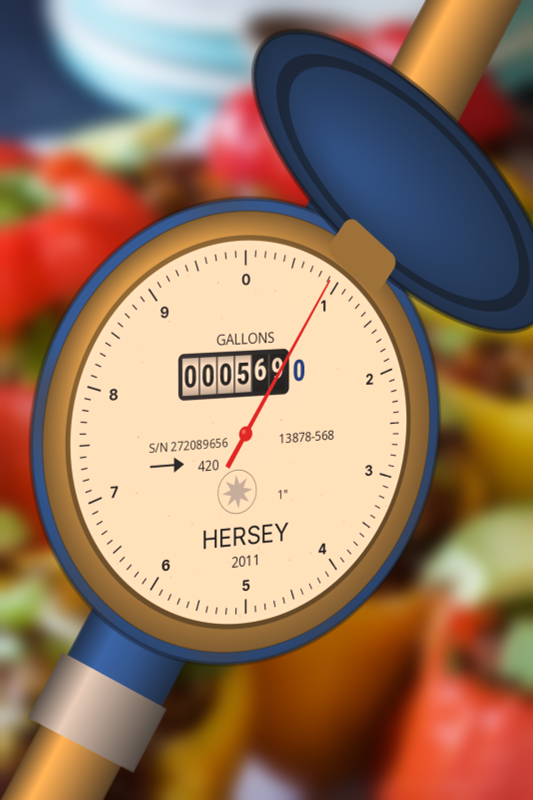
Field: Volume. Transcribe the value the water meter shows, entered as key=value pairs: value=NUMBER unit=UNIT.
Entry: value=5690.9 unit=gal
